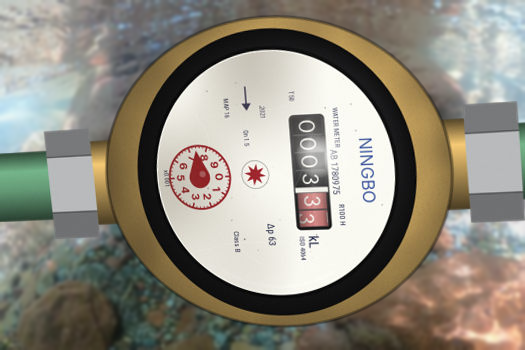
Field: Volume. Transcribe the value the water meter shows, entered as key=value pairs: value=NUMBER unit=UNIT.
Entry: value=3.327 unit=kL
